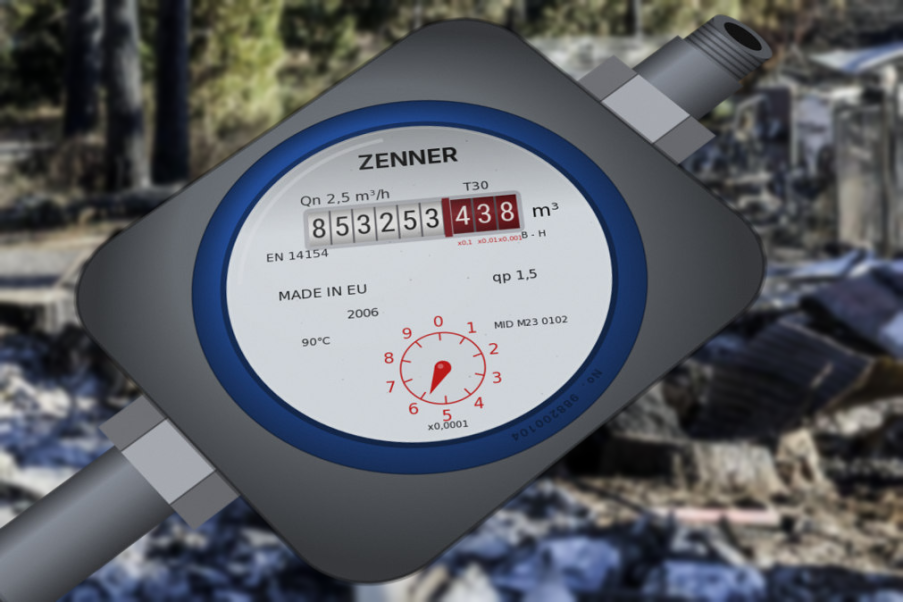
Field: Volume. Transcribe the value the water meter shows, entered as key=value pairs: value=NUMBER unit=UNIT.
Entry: value=853253.4385 unit=m³
